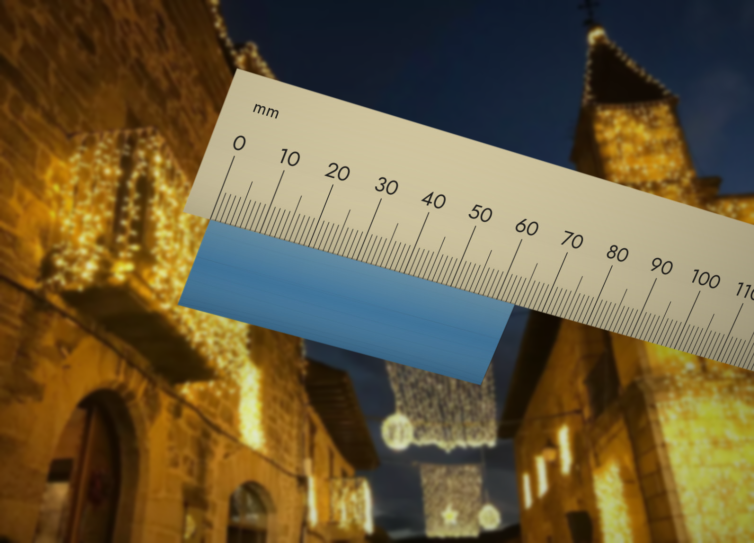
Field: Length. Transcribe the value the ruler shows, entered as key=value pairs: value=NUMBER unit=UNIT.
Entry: value=64 unit=mm
